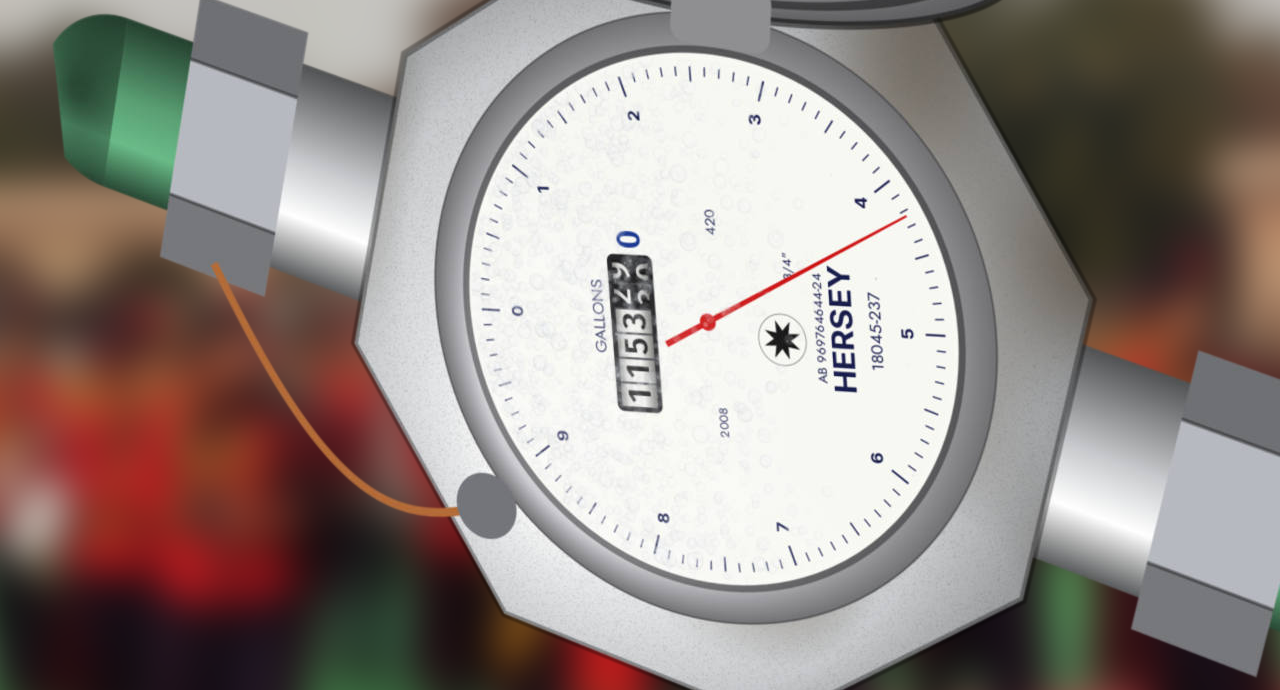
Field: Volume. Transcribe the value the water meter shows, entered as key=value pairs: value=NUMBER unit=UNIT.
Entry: value=1153294.2 unit=gal
